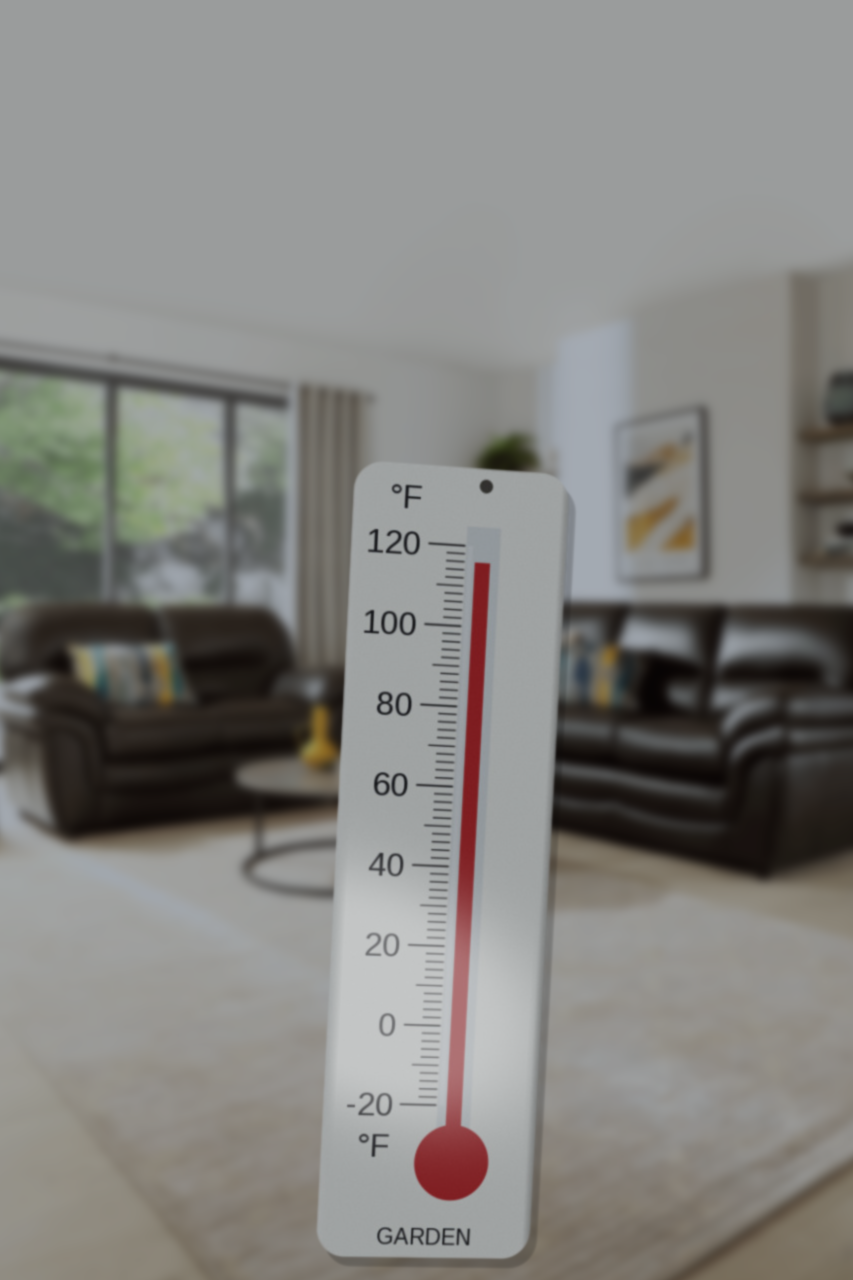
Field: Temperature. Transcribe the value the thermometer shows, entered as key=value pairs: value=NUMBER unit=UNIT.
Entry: value=116 unit=°F
